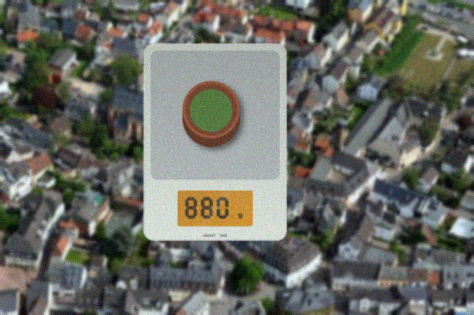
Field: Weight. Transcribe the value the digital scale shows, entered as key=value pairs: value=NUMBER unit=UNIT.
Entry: value=880 unit=g
